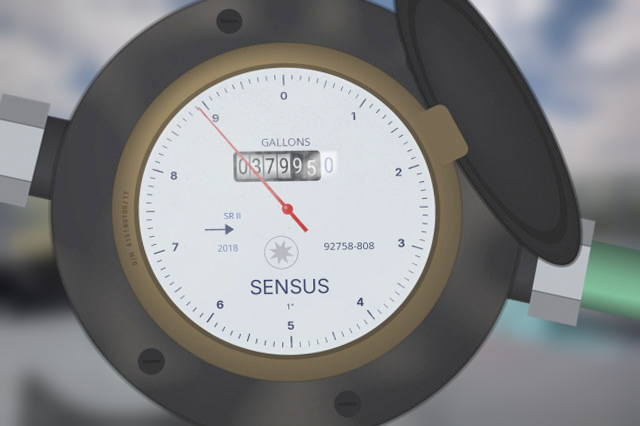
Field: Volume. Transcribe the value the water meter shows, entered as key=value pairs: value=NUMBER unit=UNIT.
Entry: value=379948.9 unit=gal
